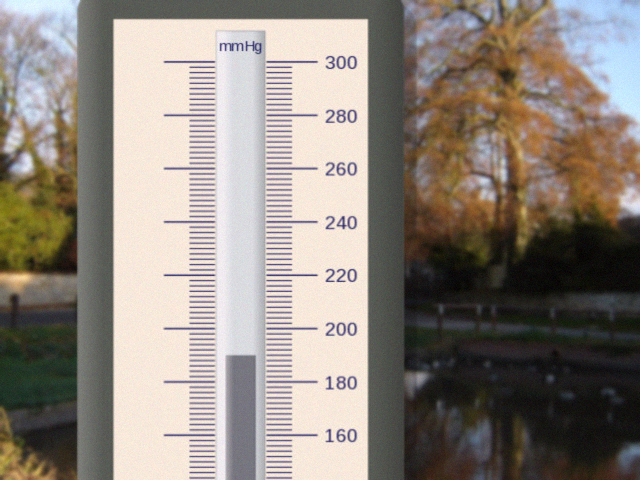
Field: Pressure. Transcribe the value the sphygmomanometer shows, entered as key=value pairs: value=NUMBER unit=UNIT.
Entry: value=190 unit=mmHg
